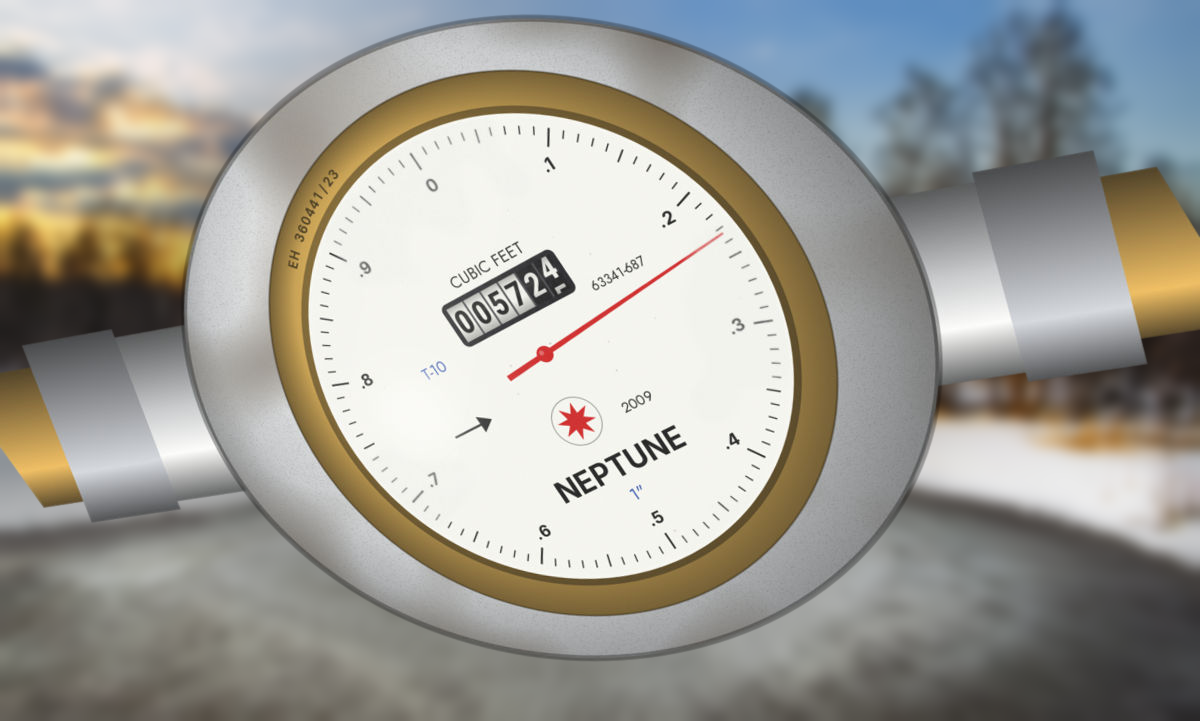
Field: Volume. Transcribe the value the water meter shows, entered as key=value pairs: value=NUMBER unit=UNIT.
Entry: value=5724.23 unit=ft³
